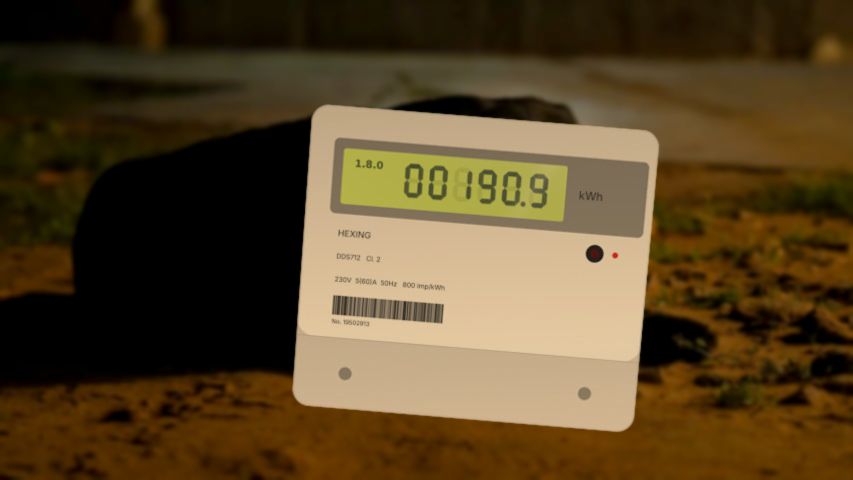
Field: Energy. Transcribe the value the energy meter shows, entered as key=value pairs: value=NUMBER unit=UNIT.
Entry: value=190.9 unit=kWh
